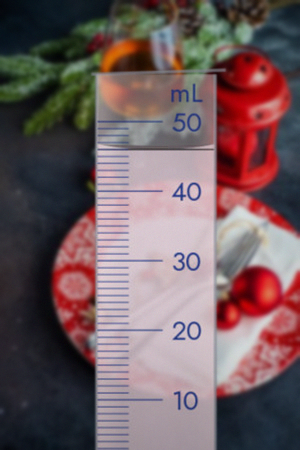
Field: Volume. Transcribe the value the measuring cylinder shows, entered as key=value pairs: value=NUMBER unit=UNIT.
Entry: value=46 unit=mL
